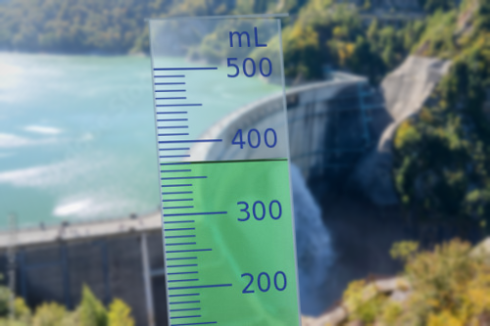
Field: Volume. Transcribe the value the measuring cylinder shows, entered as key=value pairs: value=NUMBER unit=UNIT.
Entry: value=370 unit=mL
